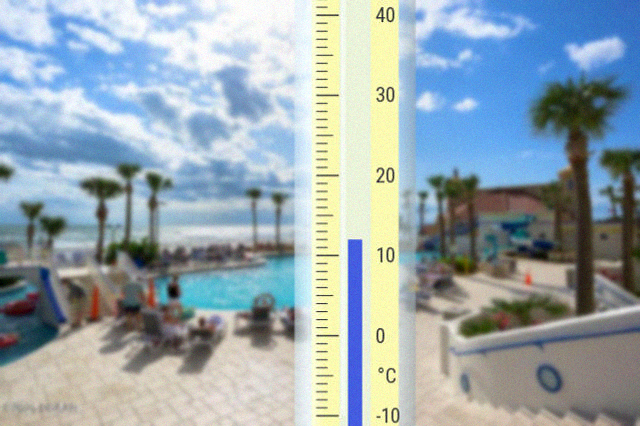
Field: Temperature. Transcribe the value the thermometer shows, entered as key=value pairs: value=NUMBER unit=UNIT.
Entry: value=12 unit=°C
